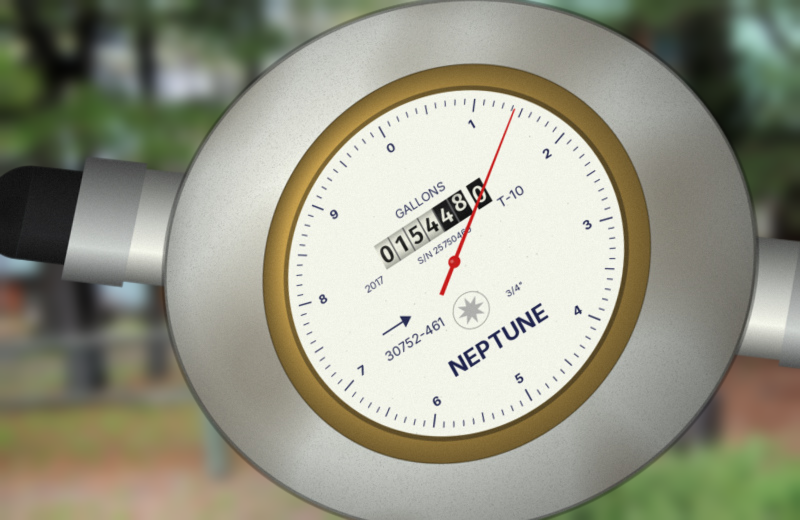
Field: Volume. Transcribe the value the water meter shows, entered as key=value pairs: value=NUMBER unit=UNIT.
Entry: value=154481.4 unit=gal
